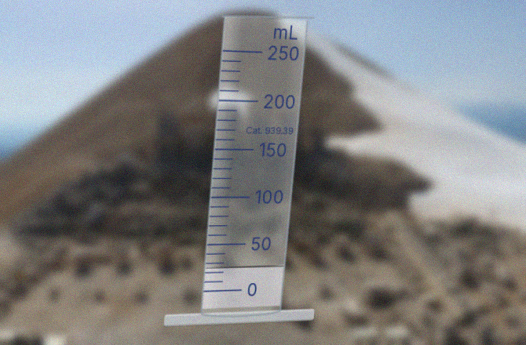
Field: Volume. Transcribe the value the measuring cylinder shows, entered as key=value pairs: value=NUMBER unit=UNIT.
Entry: value=25 unit=mL
